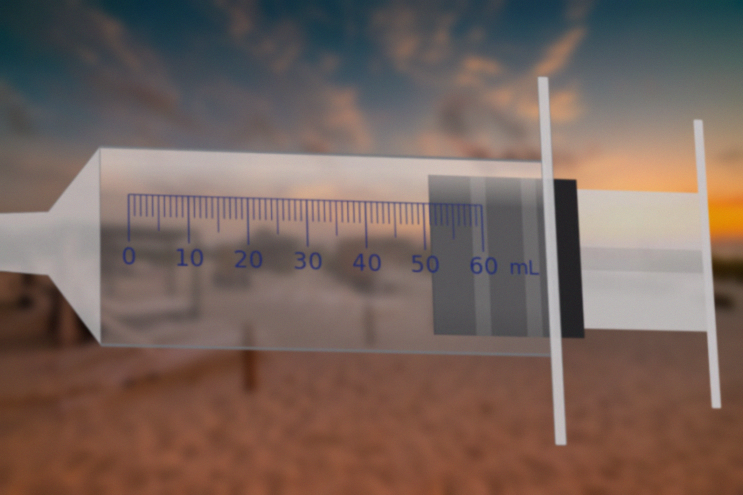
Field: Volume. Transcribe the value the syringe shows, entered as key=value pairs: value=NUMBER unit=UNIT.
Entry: value=51 unit=mL
